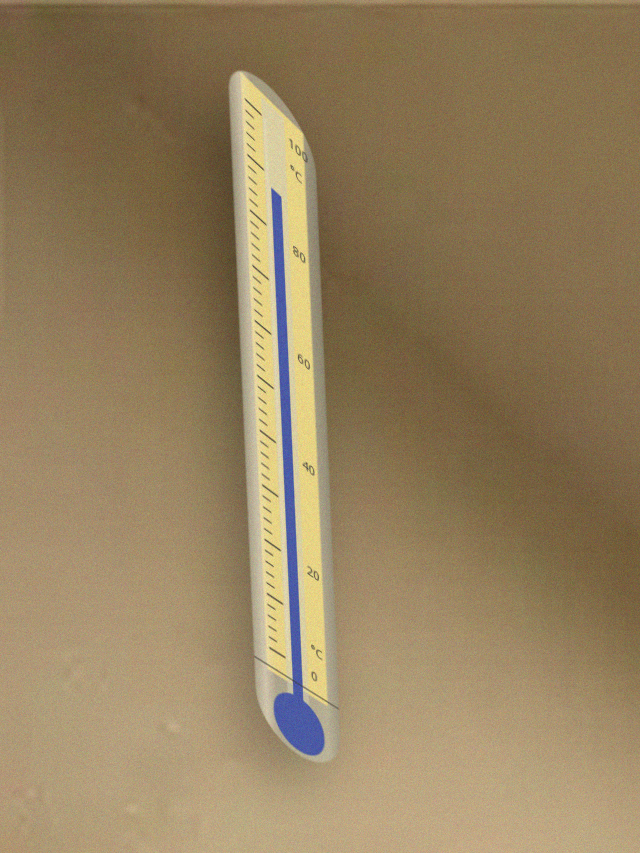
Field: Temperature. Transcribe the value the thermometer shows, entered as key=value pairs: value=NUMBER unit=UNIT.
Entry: value=88 unit=°C
